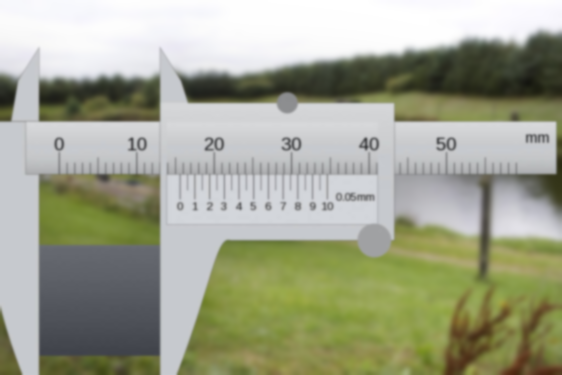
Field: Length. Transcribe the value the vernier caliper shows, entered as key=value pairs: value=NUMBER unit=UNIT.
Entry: value=15.6 unit=mm
